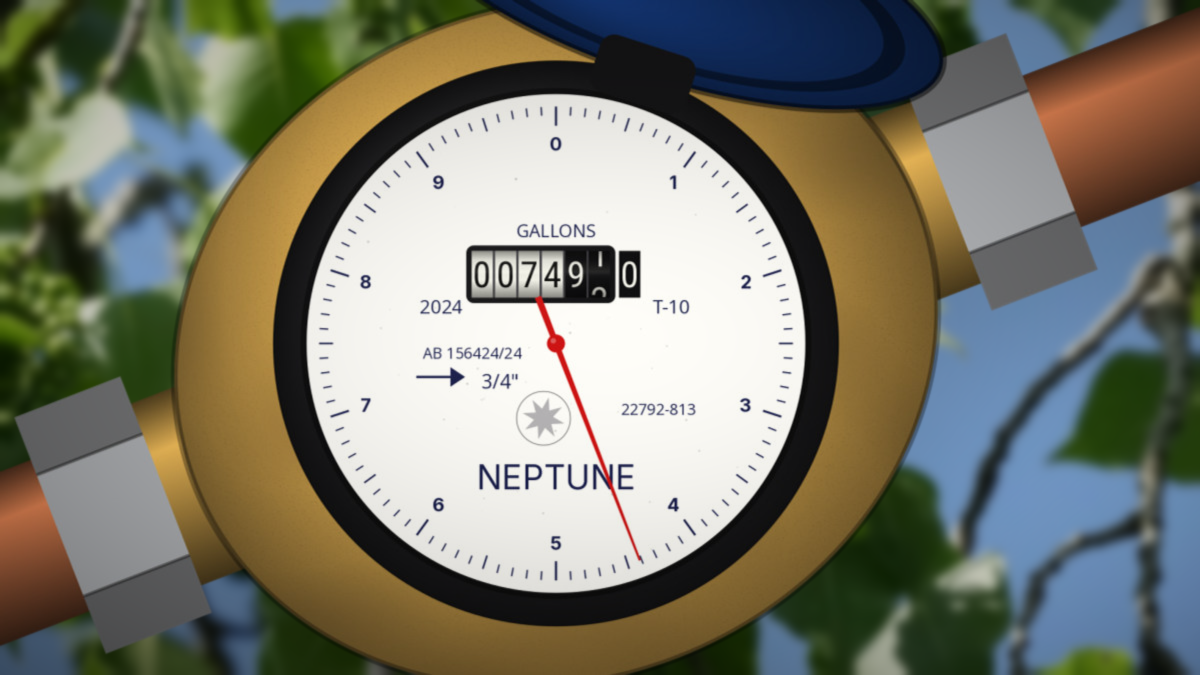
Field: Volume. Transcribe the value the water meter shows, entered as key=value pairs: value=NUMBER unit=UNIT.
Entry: value=74914.4 unit=gal
